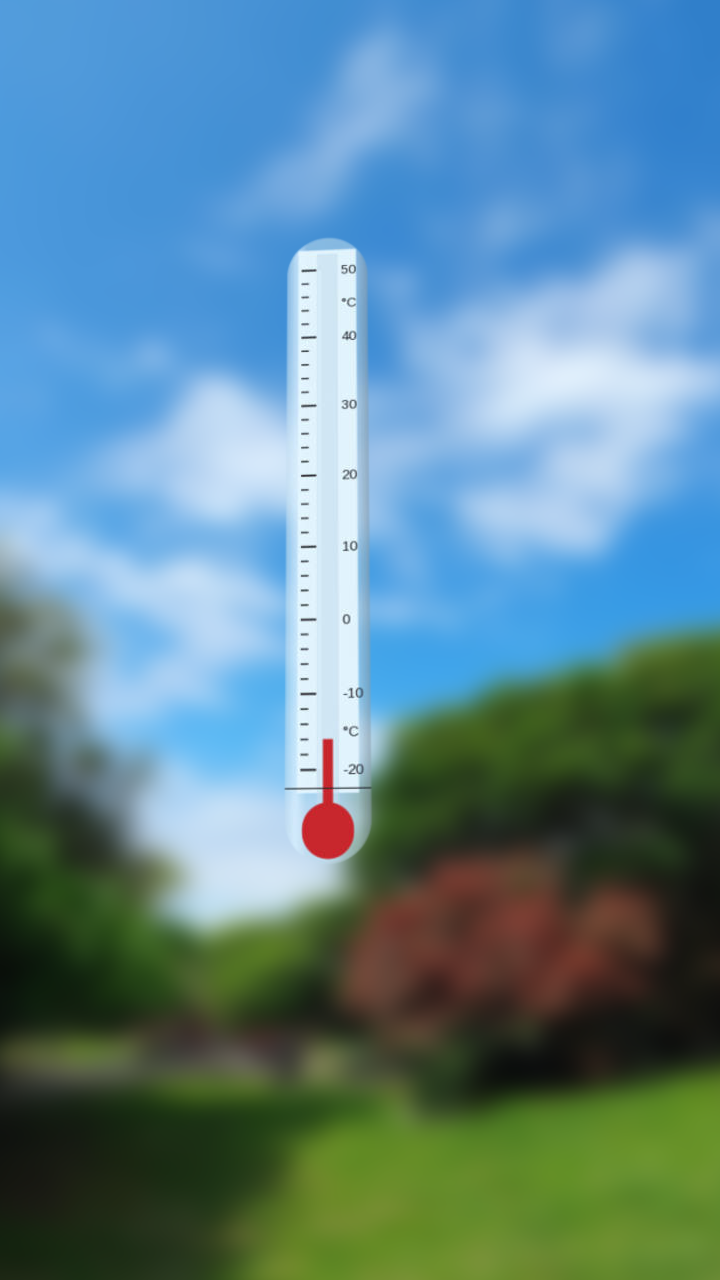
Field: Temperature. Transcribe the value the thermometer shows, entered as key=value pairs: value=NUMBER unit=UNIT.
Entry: value=-16 unit=°C
